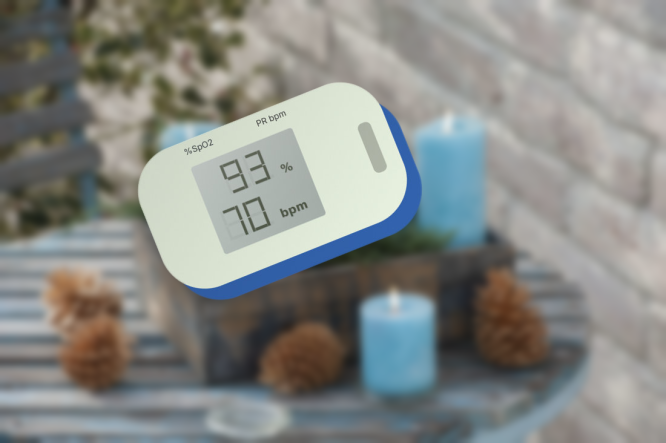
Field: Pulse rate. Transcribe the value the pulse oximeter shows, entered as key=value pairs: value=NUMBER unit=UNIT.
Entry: value=70 unit=bpm
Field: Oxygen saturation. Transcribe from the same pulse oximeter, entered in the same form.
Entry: value=93 unit=%
